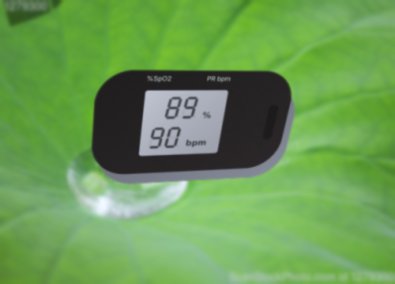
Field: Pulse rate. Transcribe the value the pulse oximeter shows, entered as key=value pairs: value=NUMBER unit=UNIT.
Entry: value=90 unit=bpm
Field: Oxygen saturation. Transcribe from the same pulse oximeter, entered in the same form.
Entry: value=89 unit=%
